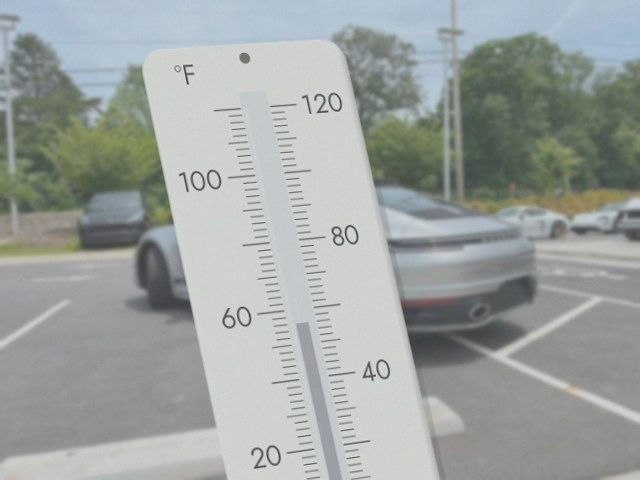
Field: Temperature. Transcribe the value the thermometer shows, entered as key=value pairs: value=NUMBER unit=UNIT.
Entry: value=56 unit=°F
